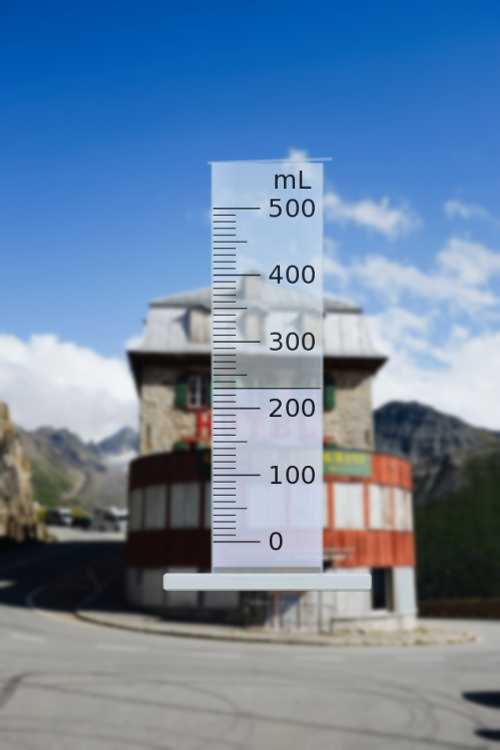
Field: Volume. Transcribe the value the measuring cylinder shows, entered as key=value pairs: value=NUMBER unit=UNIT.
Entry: value=230 unit=mL
